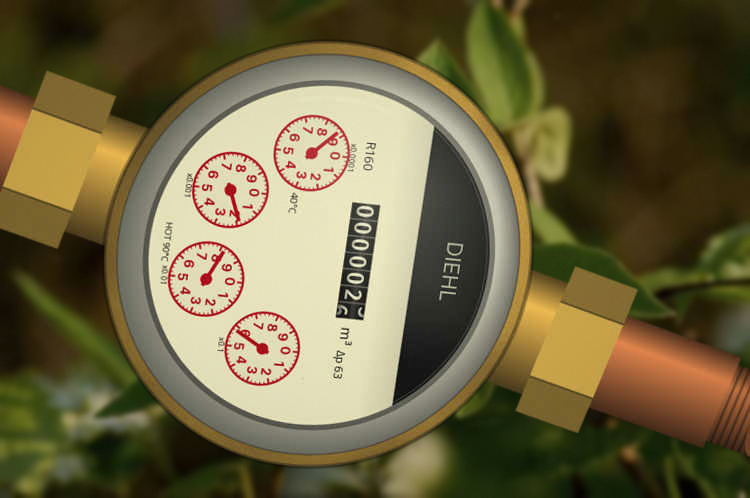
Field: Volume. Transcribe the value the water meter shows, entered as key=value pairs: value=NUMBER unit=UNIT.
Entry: value=25.5818 unit=m³
